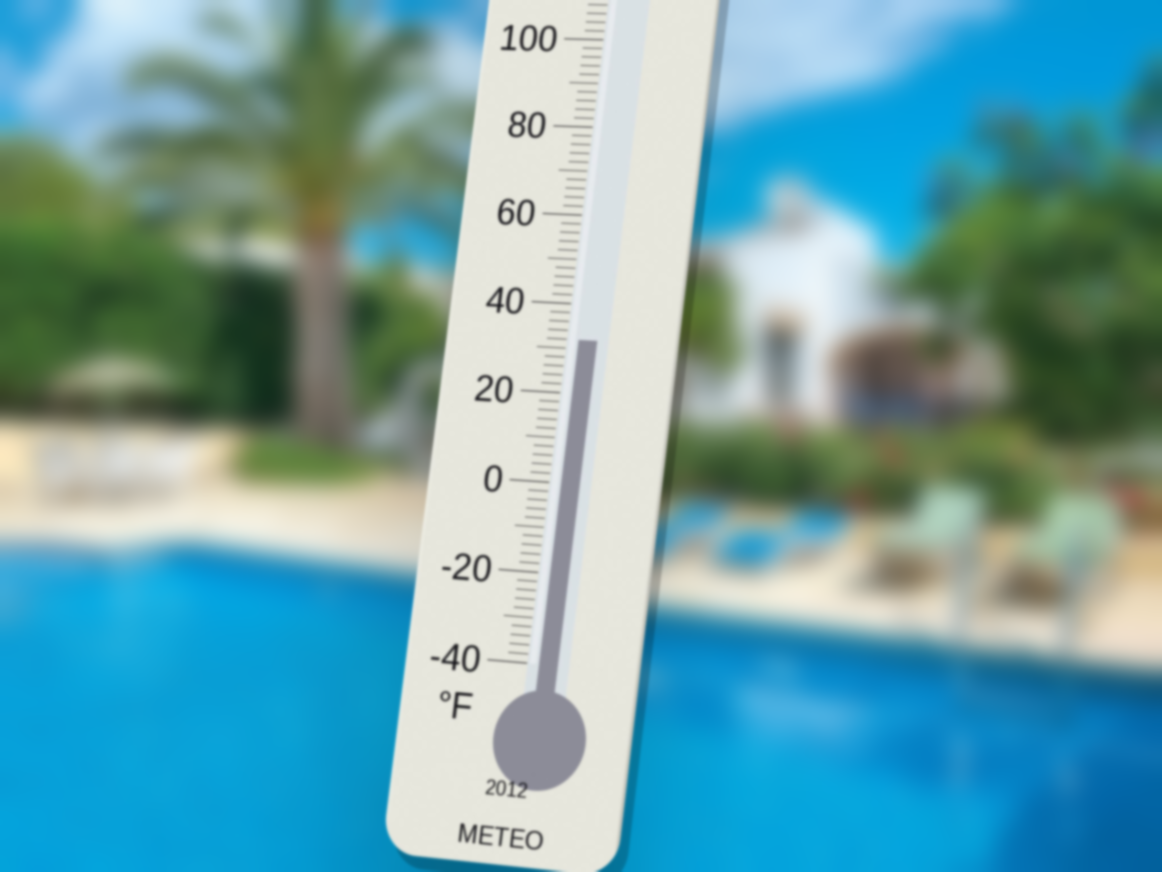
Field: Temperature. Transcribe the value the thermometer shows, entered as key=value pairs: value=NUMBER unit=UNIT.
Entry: value=32 unit=°F
